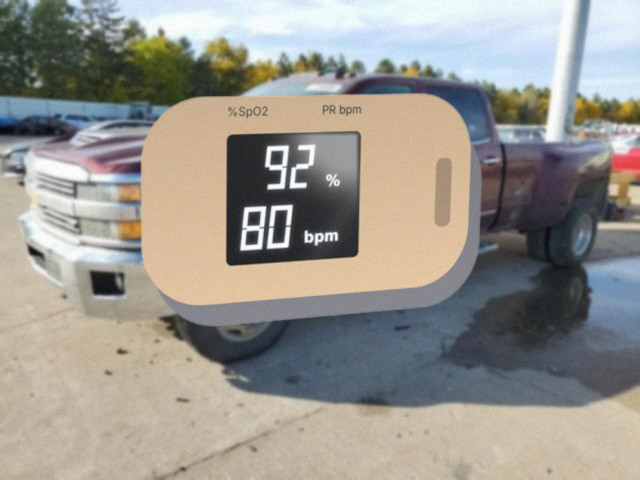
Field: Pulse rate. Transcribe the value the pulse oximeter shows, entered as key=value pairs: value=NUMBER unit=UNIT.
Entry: value=80 unit=bpm
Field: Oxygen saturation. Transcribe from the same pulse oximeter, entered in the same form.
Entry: value=92 unit=%
